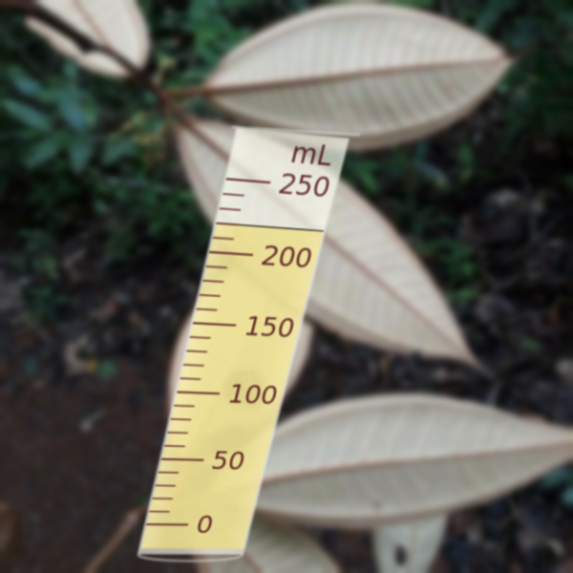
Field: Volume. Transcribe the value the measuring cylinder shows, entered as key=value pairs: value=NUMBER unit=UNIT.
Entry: value=220 unit=mL
